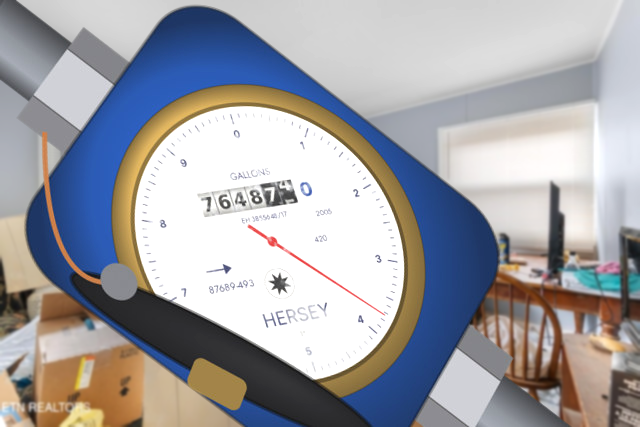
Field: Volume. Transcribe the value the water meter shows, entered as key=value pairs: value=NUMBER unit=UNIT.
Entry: value=7648743.7 unit=gal
